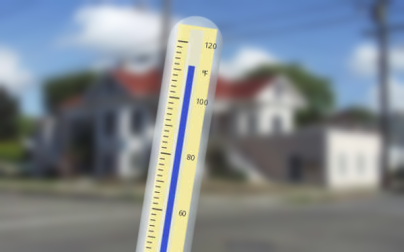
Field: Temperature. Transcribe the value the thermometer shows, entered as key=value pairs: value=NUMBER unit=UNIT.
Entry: value=112 unit=°F
